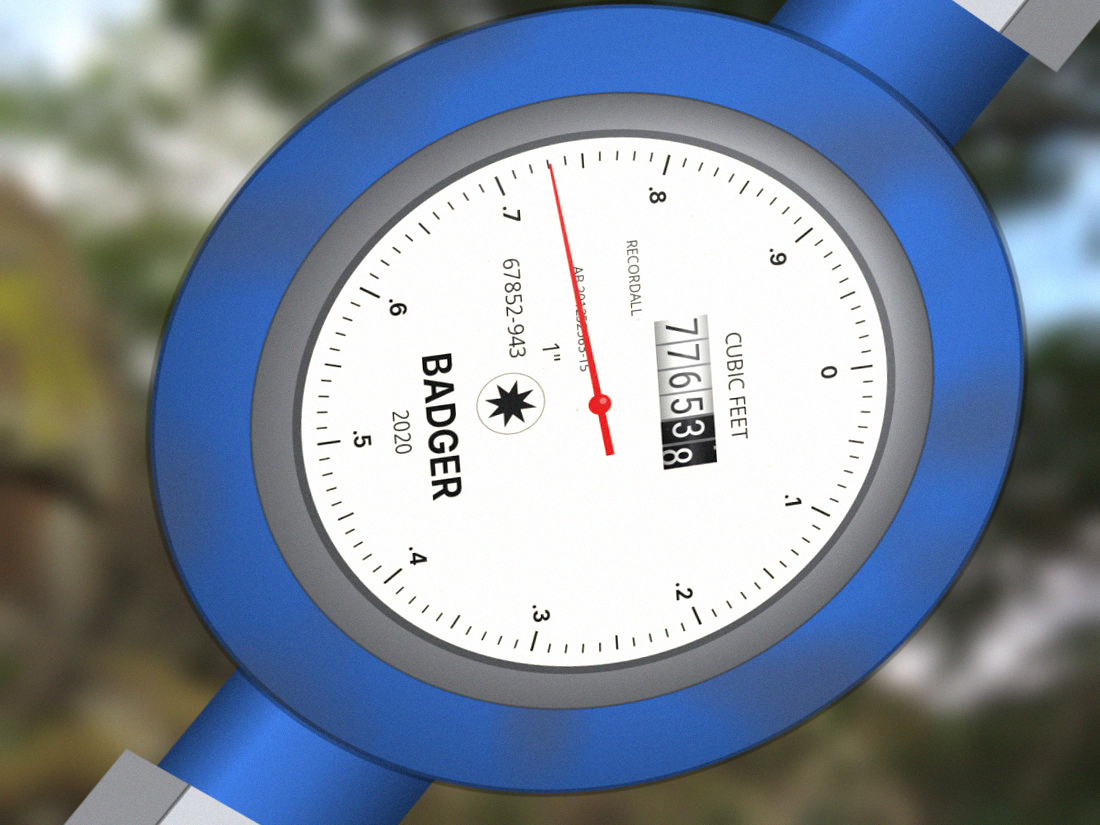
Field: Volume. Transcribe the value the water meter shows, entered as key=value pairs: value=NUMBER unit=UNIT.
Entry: value=776537.73 unit=ft³
